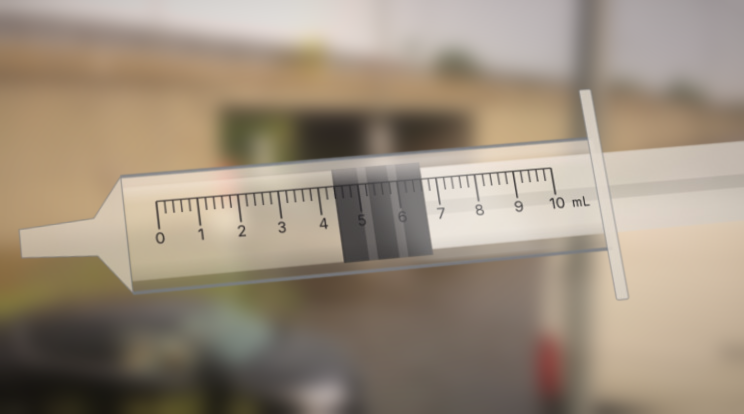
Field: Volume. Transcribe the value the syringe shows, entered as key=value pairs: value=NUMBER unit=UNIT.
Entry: value=4.4 unit=mL
